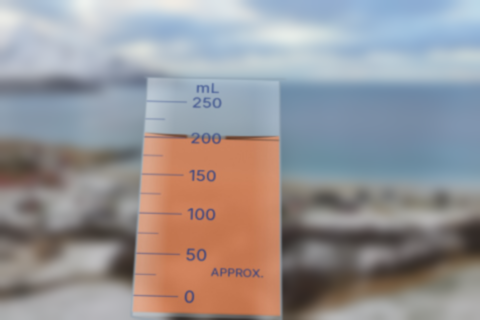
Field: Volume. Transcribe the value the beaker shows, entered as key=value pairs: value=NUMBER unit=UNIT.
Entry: value=200 unit=mL
